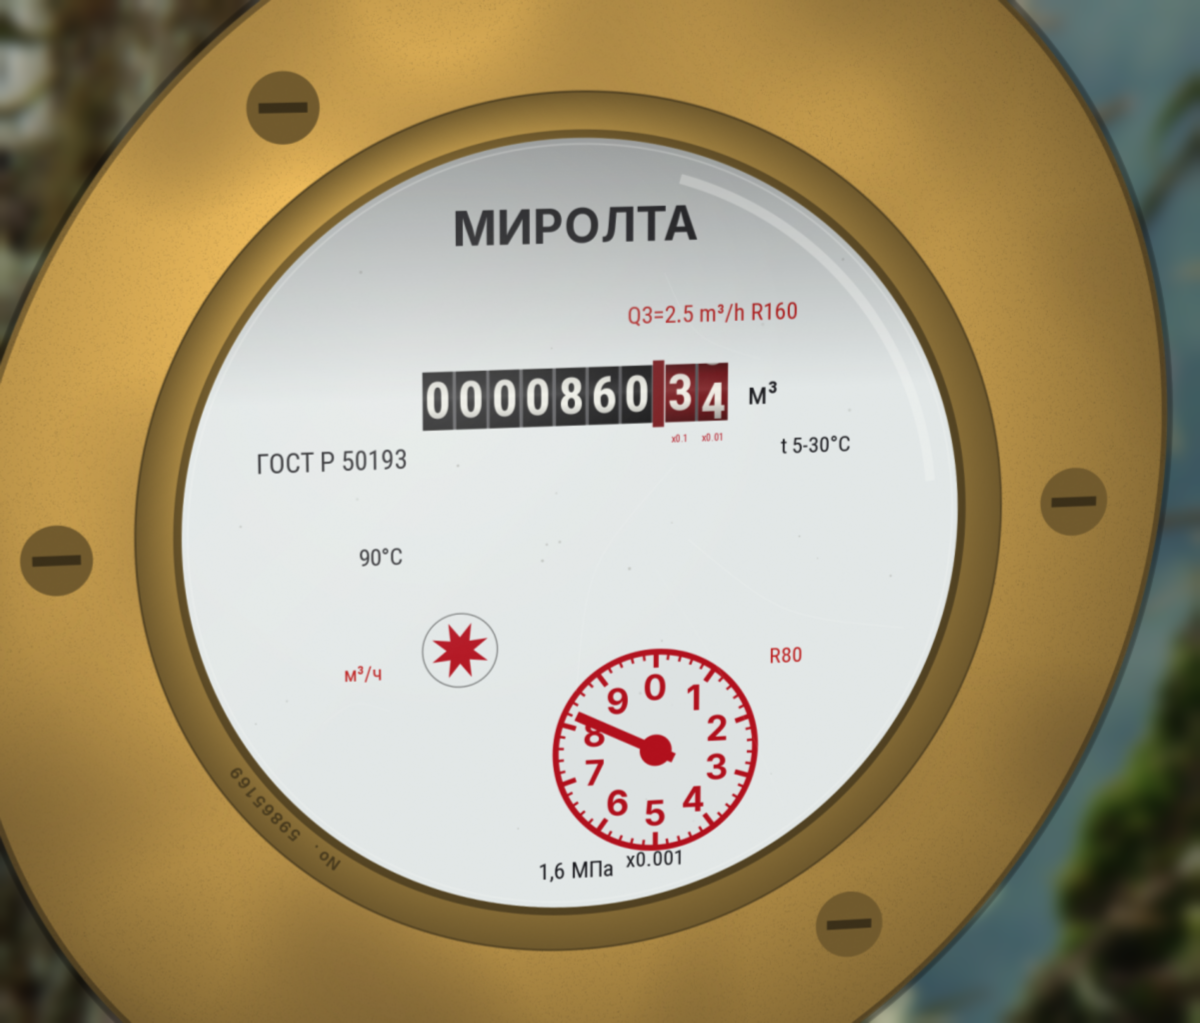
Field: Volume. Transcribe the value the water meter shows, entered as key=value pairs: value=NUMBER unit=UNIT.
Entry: value=860.338 unit=m³
